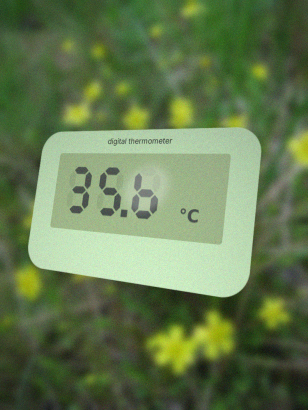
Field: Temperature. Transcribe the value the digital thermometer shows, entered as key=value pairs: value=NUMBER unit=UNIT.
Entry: value=35.6 unit=°C
